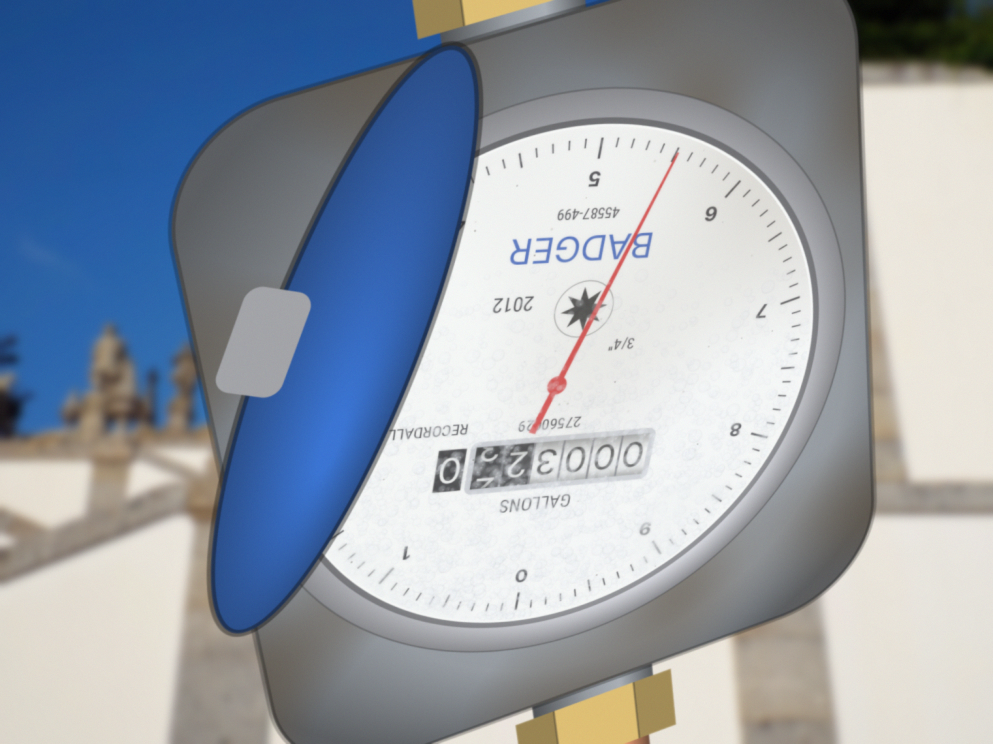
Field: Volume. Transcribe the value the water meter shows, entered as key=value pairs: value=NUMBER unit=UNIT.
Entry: value=3225.5 unit=gal
